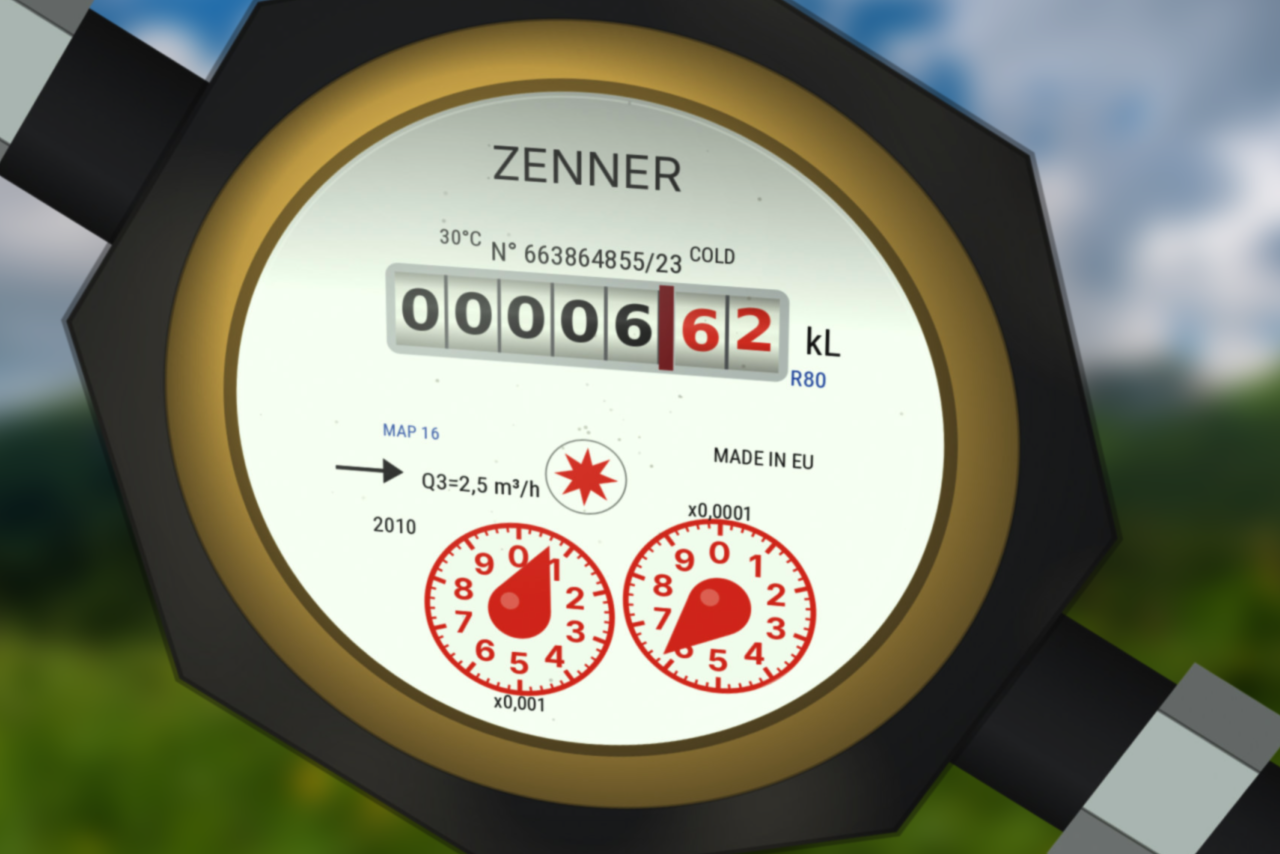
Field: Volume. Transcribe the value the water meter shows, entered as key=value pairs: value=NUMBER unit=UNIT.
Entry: value=6.6206 unit=kL
